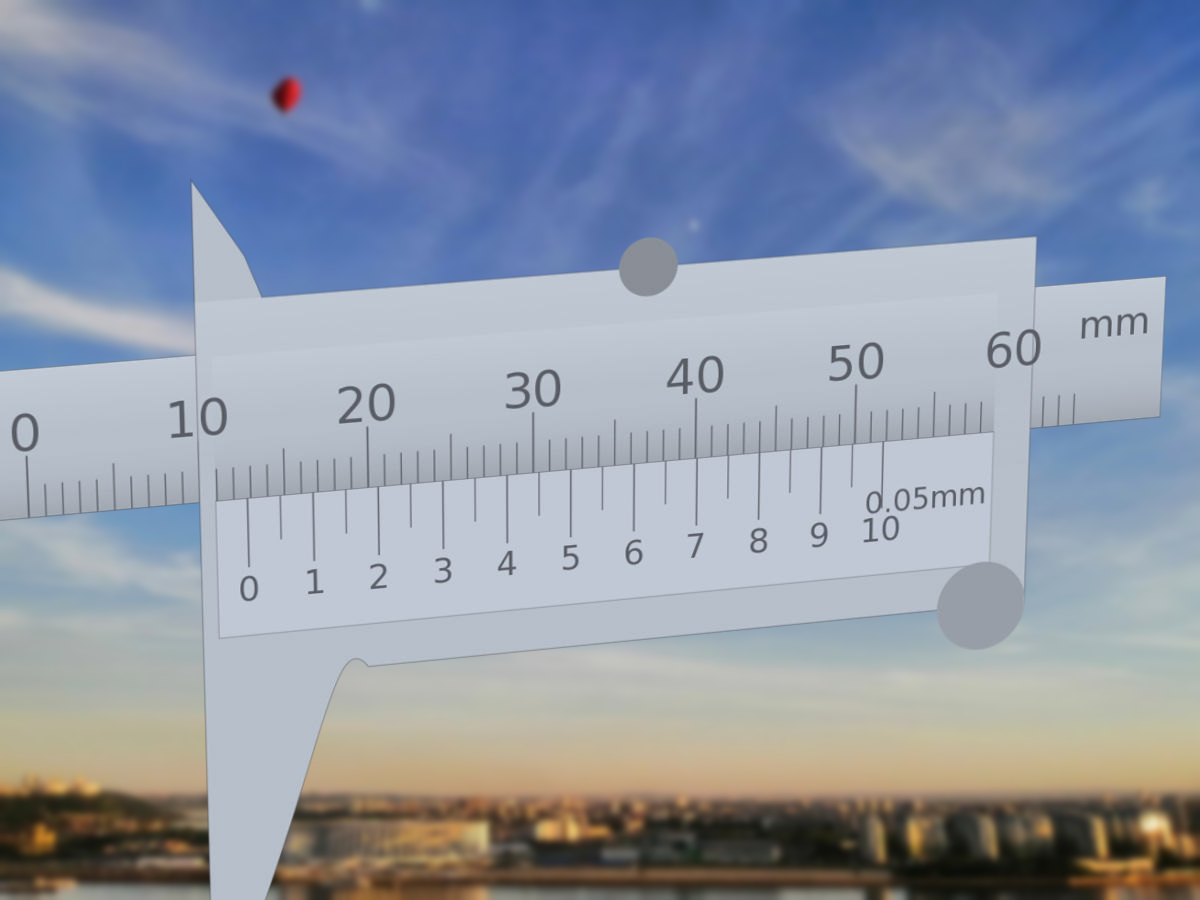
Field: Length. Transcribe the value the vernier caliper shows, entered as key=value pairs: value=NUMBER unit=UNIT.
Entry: value=12.8 unit=mm
